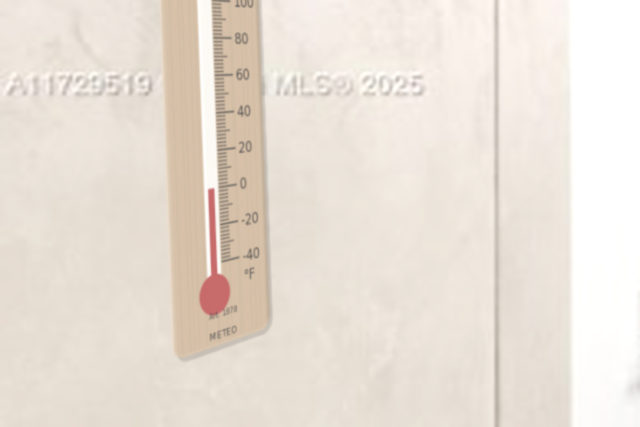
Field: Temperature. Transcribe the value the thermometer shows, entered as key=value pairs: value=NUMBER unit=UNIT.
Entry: value=0 unit=°F
